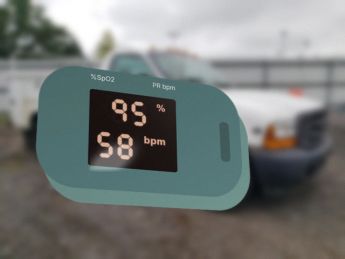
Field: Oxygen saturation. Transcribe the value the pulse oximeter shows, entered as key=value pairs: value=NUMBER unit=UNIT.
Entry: value=95 unit=%
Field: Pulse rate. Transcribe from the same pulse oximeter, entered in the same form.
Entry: value=58 unit=bpm
